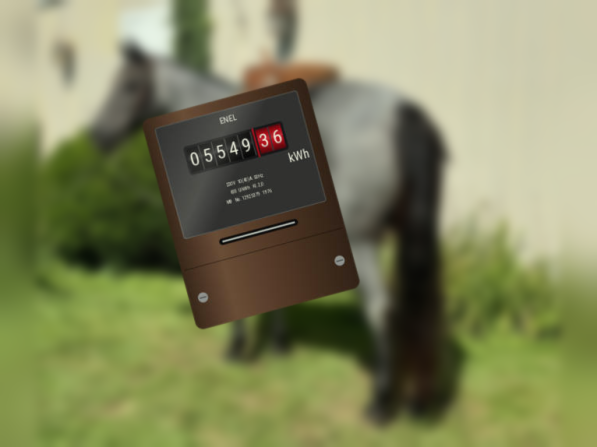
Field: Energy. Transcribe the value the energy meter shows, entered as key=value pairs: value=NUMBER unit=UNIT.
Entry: value=5549.36 unit=kWh
